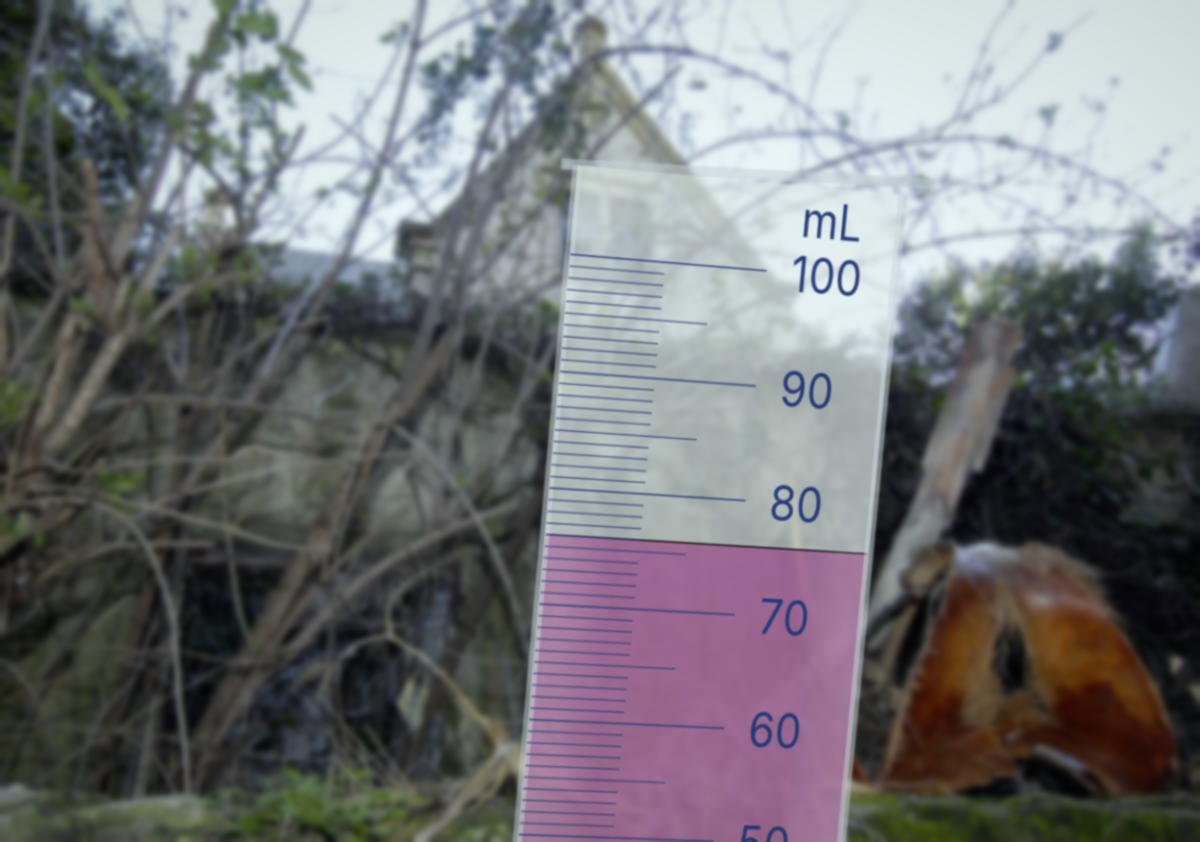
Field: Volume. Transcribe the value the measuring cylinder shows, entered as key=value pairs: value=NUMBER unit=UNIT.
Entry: value=76 unit=mL
